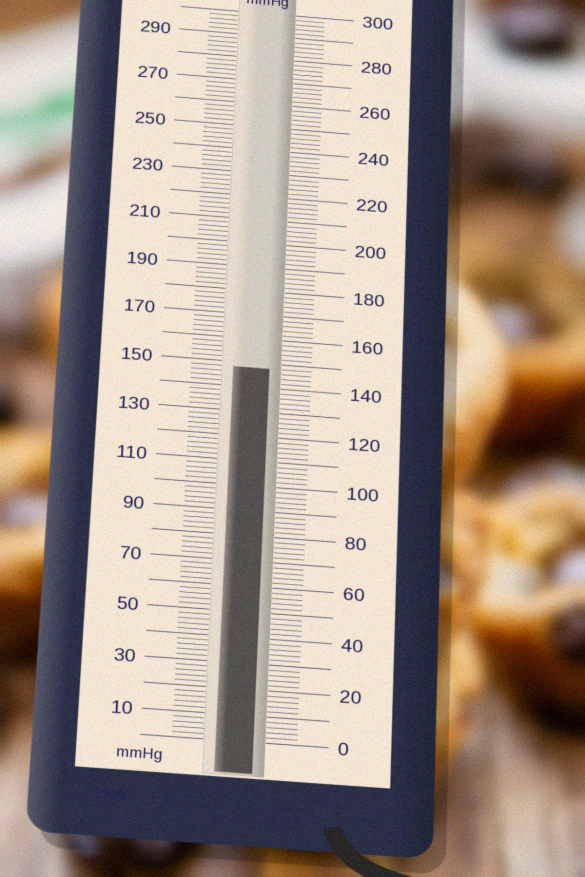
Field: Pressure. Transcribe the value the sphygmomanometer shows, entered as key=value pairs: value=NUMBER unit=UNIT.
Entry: value=148 unit=mmHg
